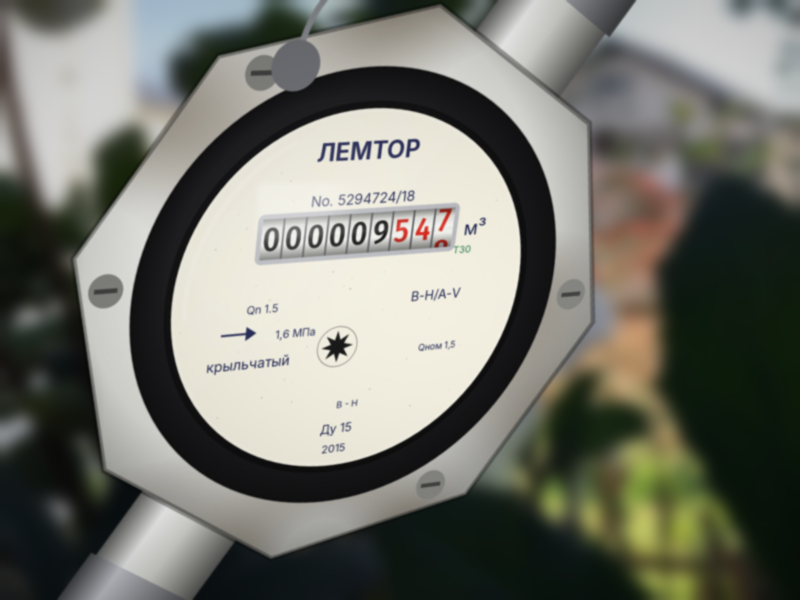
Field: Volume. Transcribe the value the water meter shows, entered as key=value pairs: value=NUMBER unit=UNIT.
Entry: value=9.547 unit=m³
